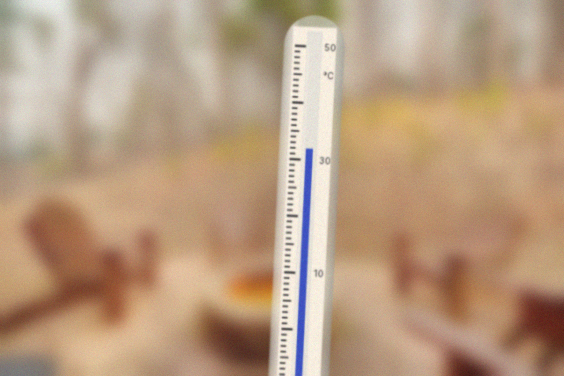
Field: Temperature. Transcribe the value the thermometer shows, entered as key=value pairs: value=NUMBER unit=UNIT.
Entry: value=32 unit=°C
